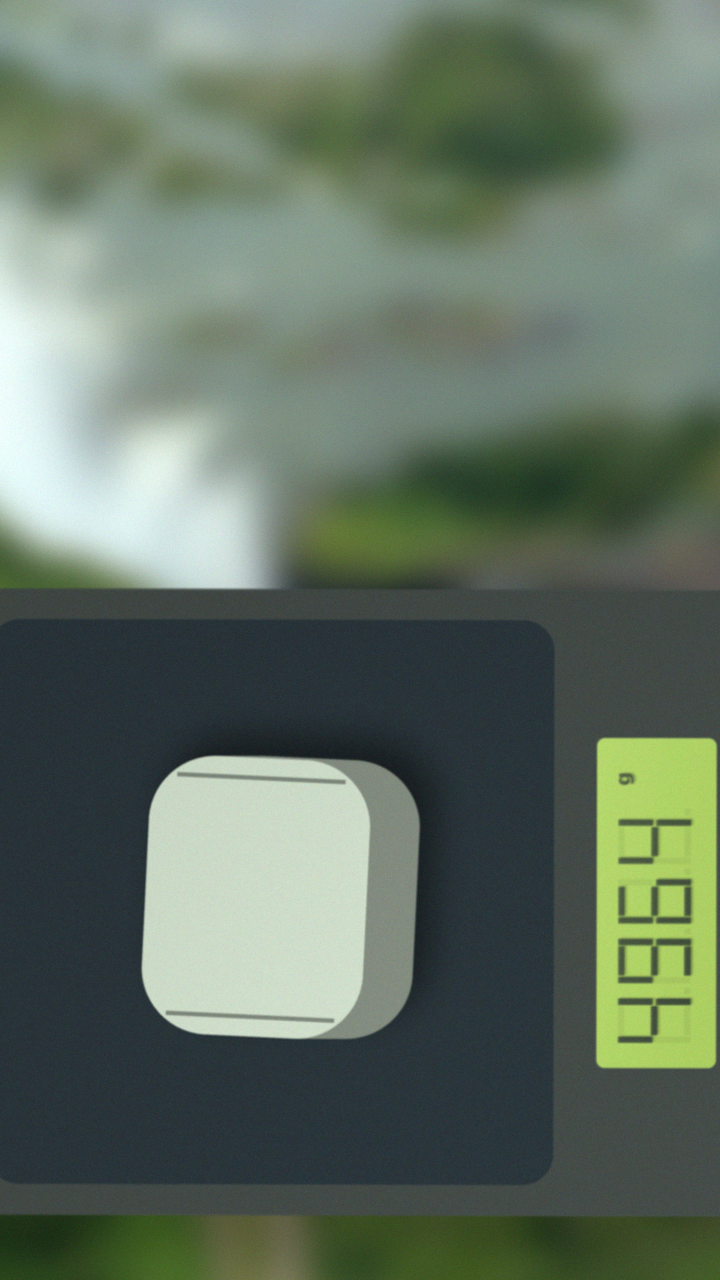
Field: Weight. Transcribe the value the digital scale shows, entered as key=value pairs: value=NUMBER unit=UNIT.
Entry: value=4964 unit=g
